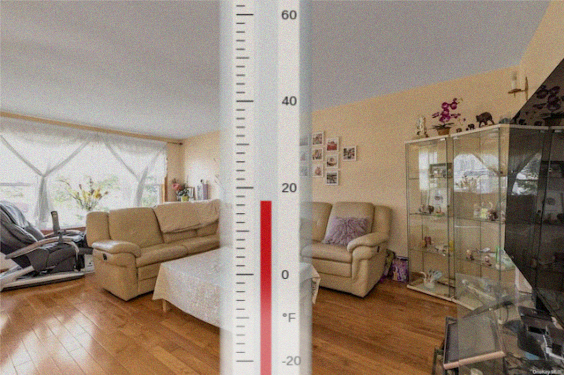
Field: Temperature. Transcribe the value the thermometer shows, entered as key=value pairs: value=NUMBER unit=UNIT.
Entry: value=17 unit=°F
